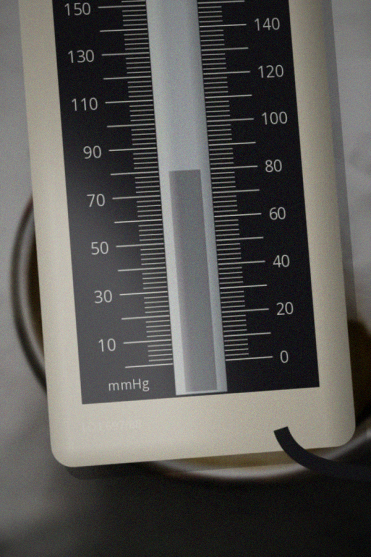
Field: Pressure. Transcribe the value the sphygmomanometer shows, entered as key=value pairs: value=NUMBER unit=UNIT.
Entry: value=80 unit=mmHg
